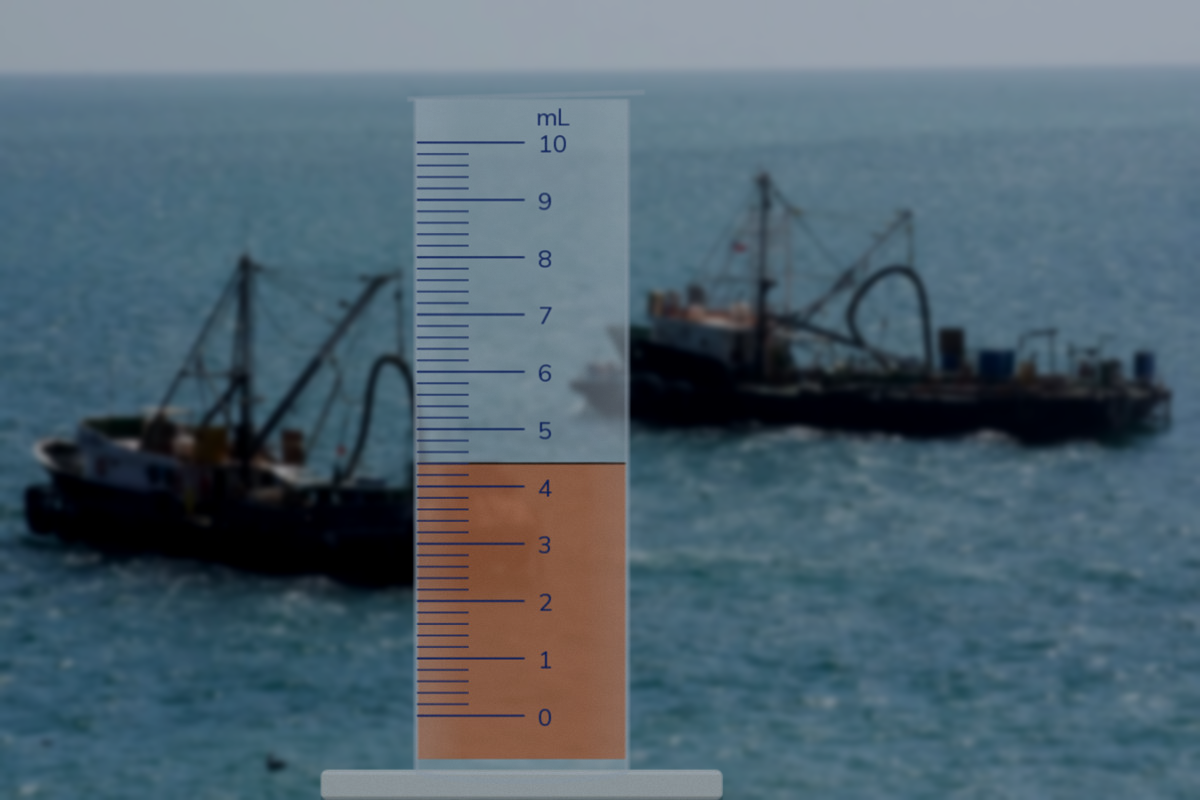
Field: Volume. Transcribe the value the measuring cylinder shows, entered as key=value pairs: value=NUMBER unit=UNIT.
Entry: value=4.4 unit=mL
